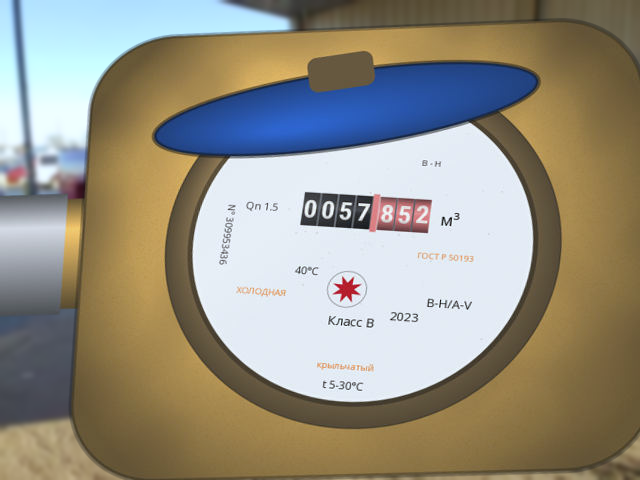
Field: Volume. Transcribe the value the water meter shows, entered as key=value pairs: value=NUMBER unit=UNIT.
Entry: value=57.852 unit=m³
